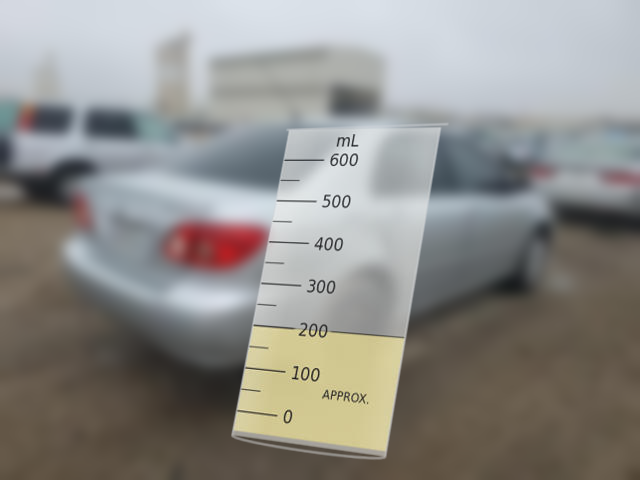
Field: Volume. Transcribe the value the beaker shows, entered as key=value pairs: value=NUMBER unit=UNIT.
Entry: value=200 unit=mL
